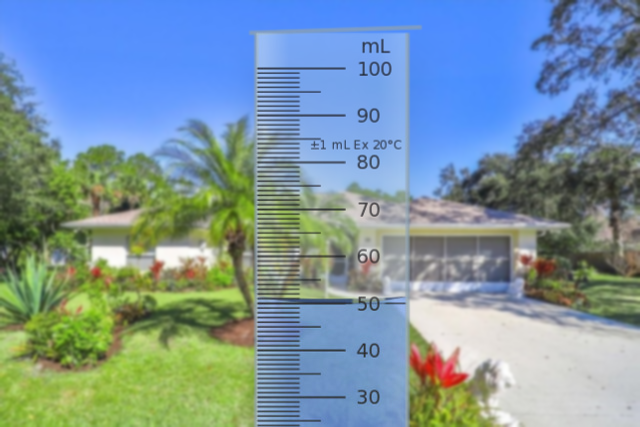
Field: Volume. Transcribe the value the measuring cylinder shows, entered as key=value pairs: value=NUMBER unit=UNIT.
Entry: value=50 unit=mL
